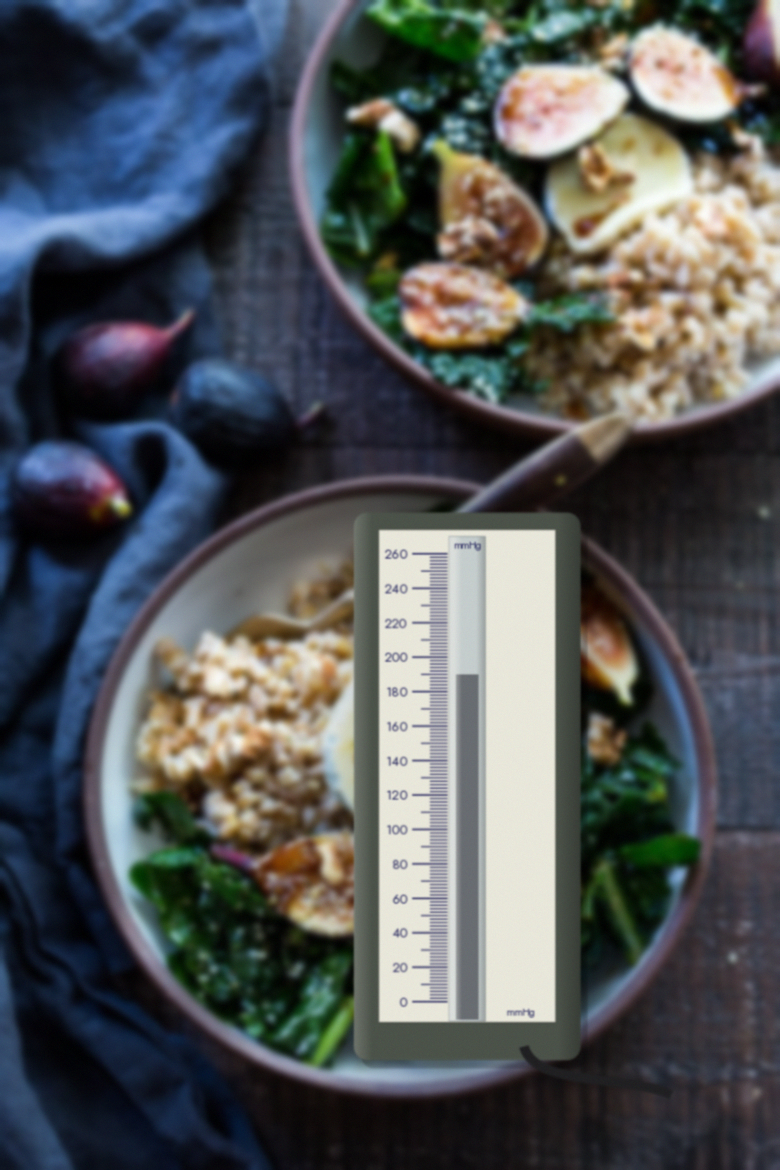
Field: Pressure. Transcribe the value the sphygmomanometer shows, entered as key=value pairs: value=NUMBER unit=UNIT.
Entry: value=190 unit=mmHg
